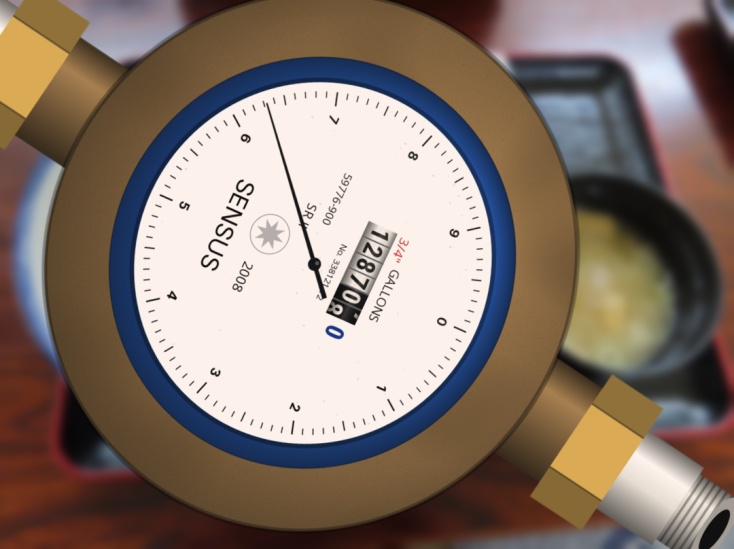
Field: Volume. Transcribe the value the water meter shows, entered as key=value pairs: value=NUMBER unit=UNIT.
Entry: value=1287076.3 unit=gal
